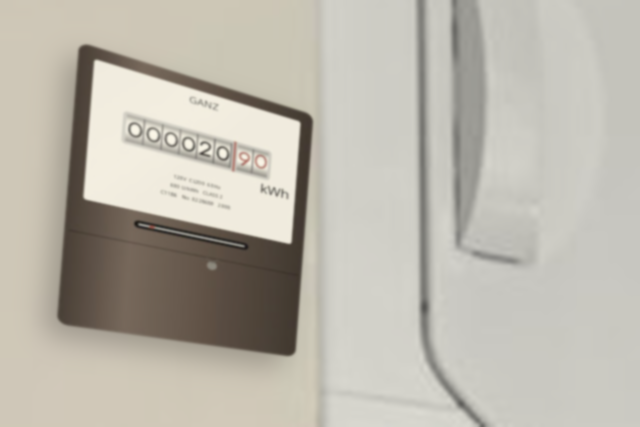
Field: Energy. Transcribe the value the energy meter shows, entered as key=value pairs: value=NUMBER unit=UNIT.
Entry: value=20.90 unit=kWh
